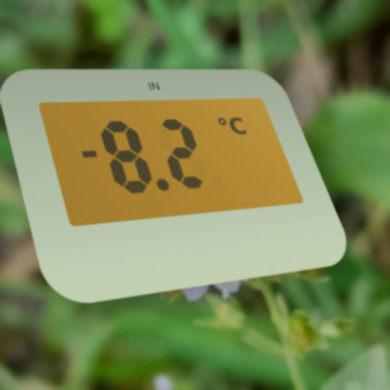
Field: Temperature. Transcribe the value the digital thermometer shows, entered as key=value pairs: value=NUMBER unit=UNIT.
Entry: value=-8.2 unit=°C
